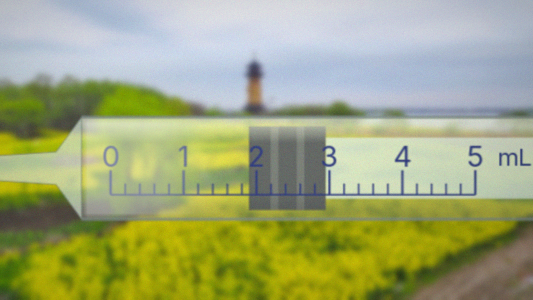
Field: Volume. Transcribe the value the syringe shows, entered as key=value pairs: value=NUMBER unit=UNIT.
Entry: value=1.9 unit=mL
